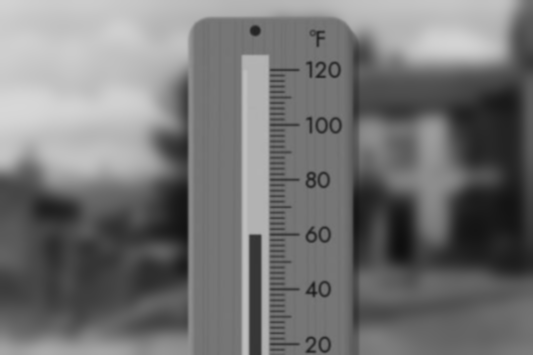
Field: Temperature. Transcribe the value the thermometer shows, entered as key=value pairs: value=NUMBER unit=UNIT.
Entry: value=60 unit=°F
